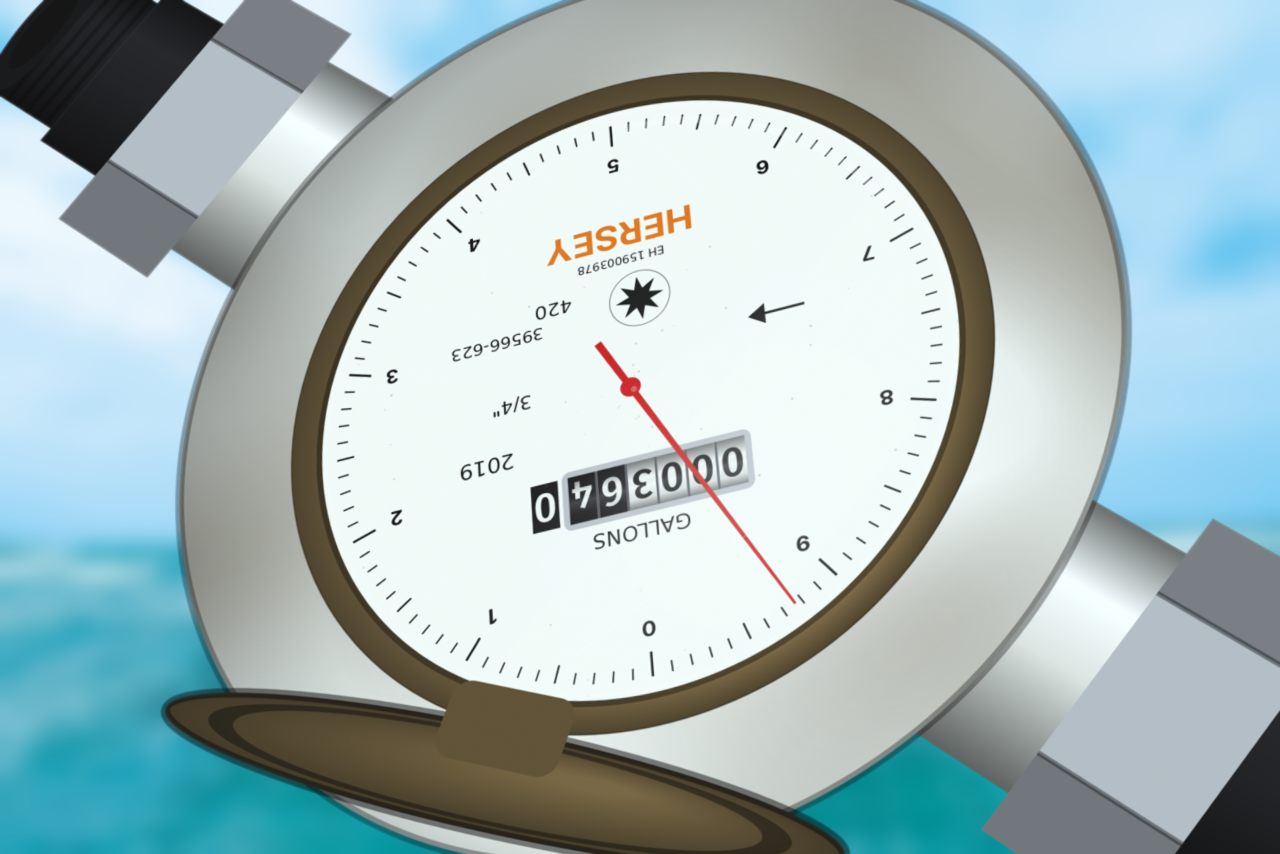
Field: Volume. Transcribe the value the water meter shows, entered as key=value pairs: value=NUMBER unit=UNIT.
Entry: value=3639.2 unit=gal
